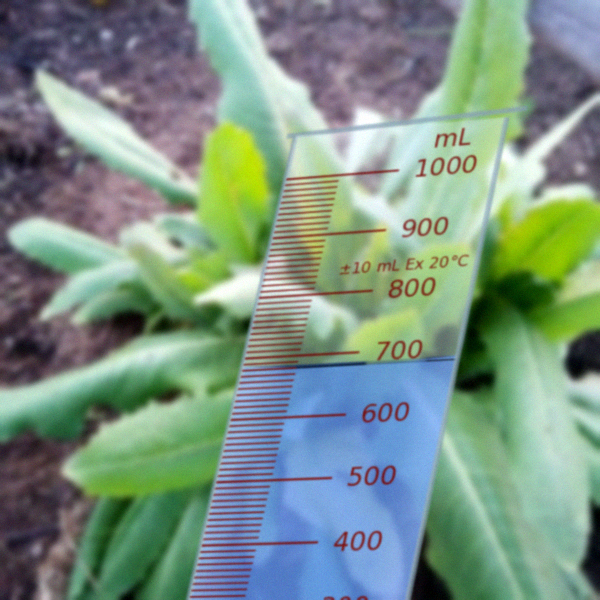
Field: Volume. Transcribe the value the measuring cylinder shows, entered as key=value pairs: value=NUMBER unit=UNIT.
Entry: value=680 unit=mL
